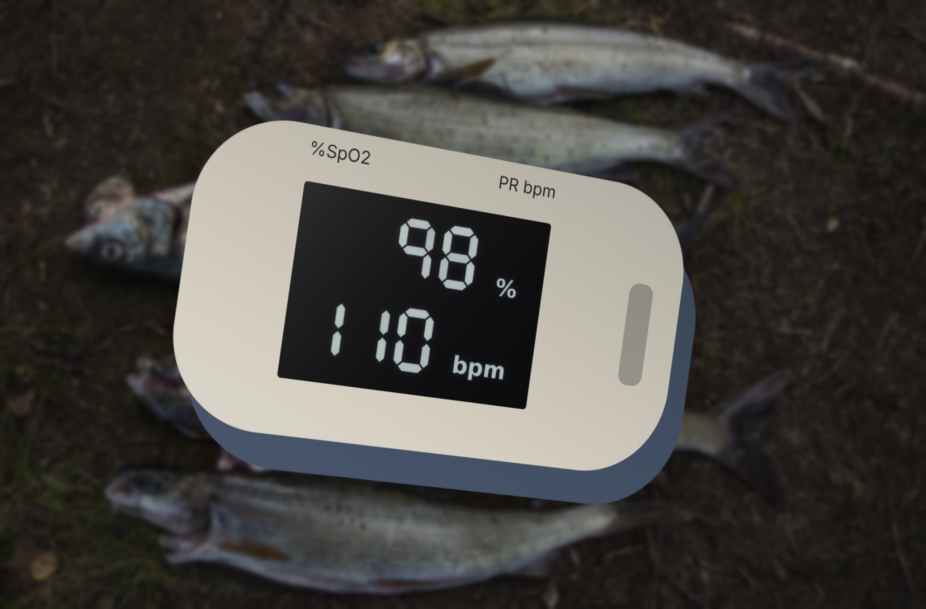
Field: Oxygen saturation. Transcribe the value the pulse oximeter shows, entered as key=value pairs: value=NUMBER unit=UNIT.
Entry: value=98 unit=%
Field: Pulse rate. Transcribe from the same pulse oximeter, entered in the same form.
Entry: value=110 unit=bpm
